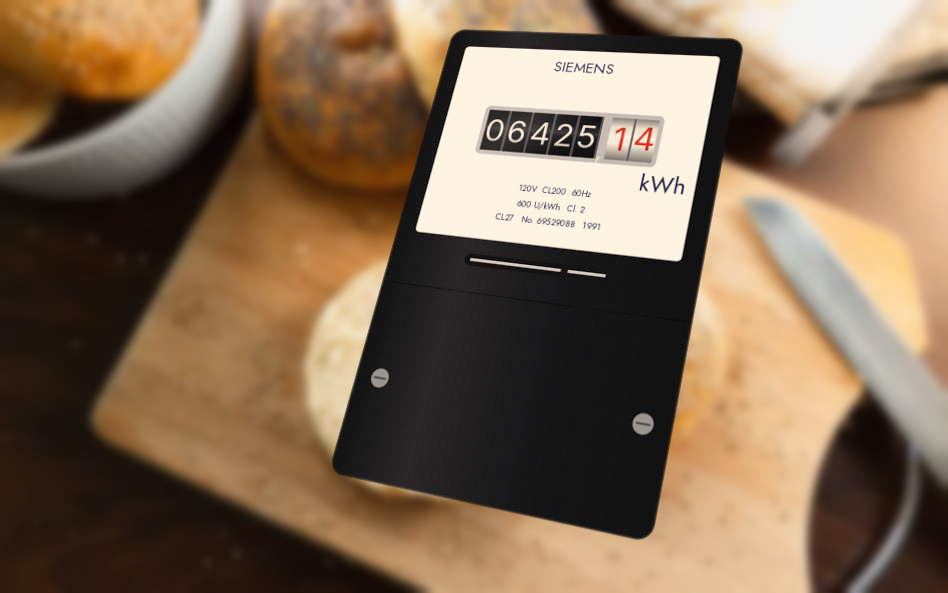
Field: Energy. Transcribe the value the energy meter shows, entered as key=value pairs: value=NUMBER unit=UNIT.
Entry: value=6425.14 unit=kWh
